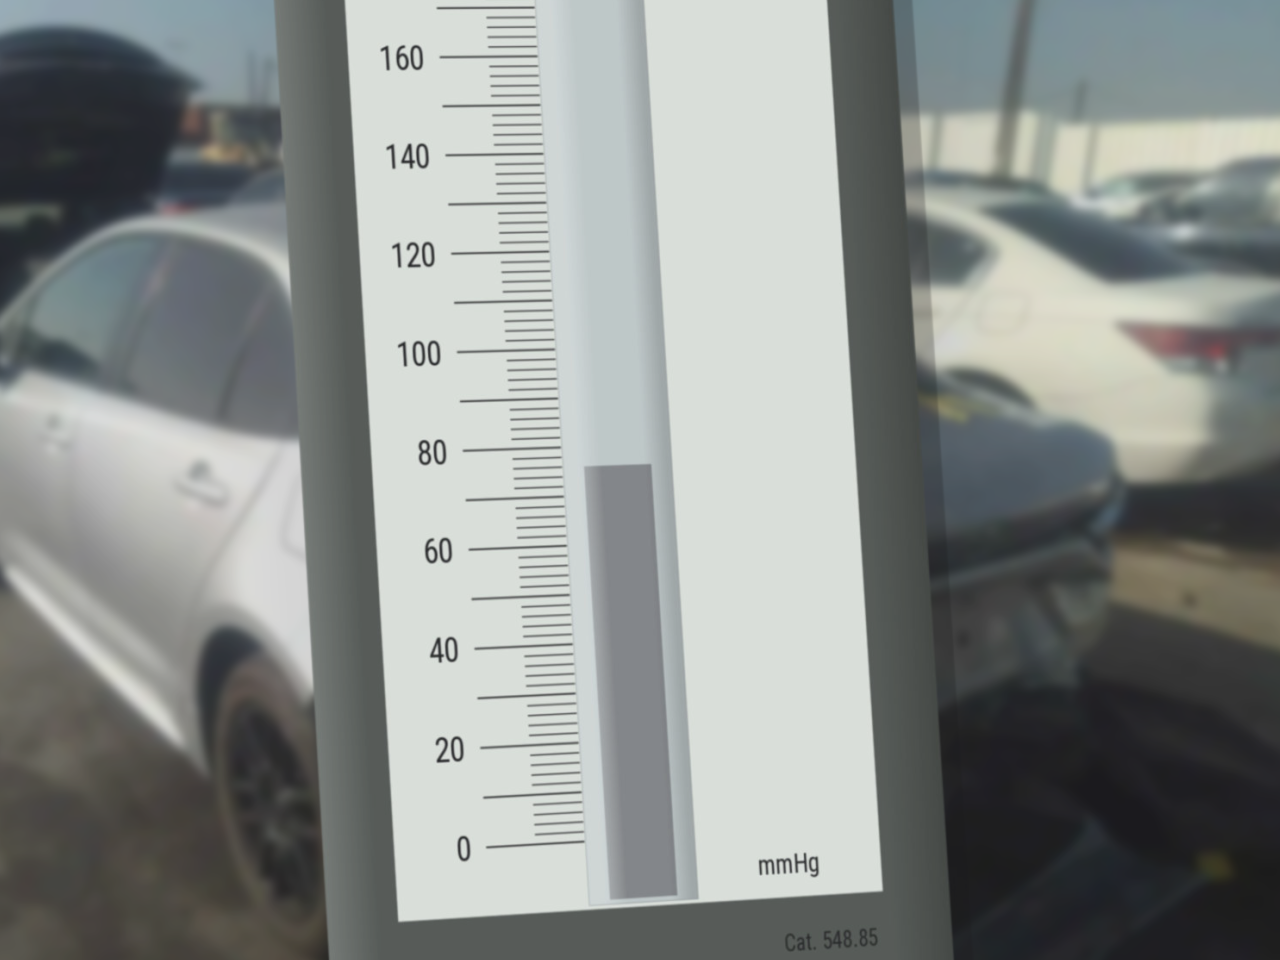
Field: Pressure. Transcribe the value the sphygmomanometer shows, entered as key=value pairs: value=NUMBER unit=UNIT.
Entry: value=76 unit=mmHg
